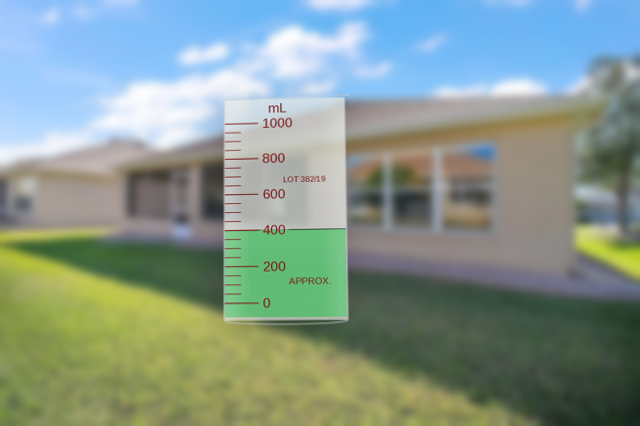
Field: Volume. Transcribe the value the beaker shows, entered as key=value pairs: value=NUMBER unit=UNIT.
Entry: value=400 unit=mL
